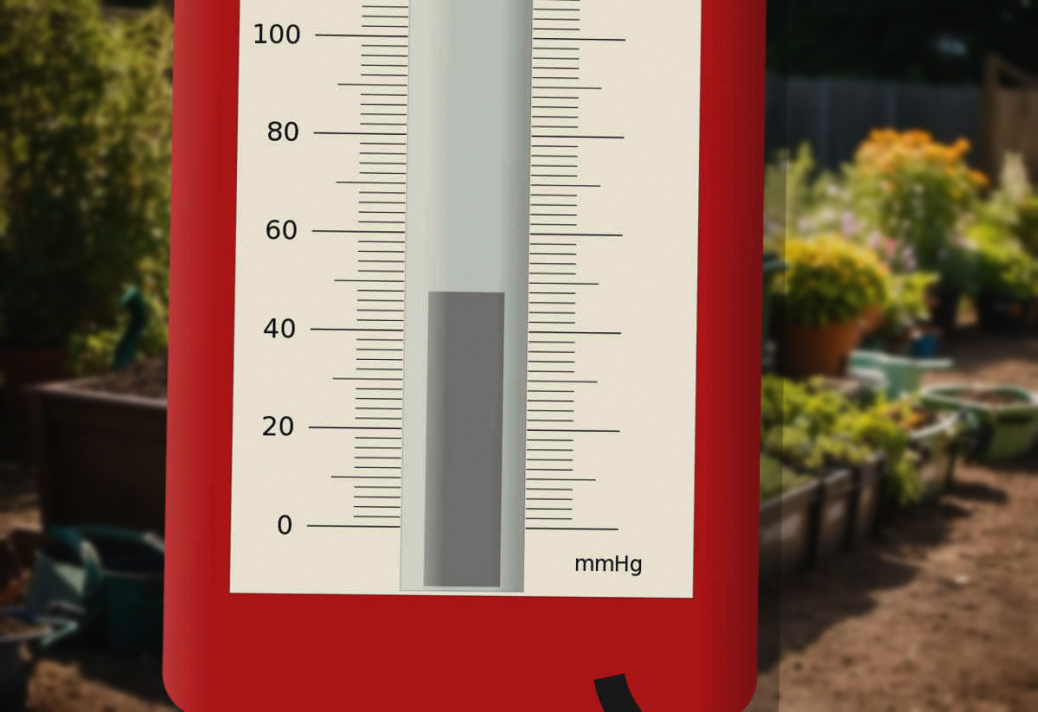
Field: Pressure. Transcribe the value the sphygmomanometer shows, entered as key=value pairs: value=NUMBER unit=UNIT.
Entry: value=48 unit=mmHg
